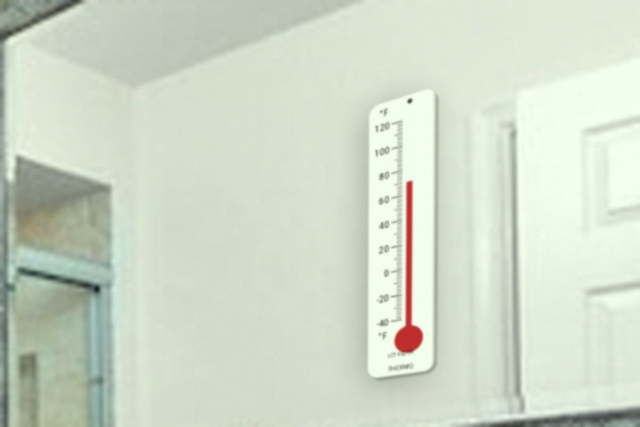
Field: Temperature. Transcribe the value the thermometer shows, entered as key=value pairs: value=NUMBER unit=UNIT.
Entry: value=70 unit=°F
